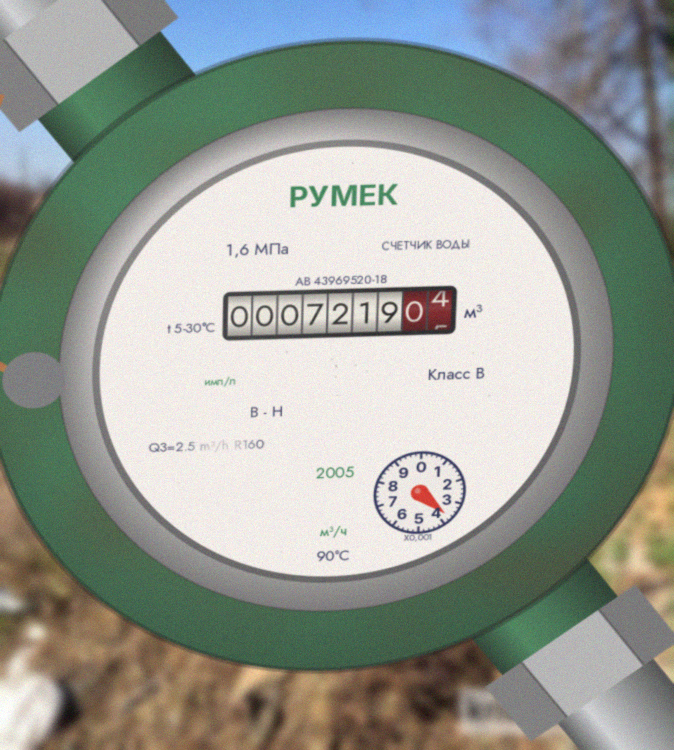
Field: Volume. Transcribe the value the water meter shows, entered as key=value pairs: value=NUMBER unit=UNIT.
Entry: value=7219.043 unit=m³
